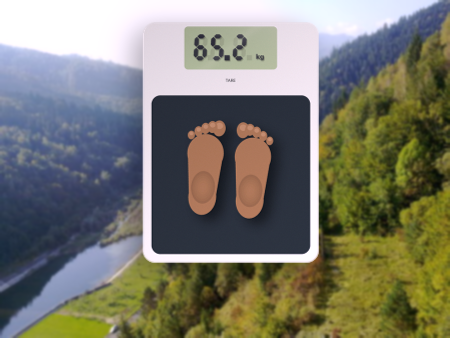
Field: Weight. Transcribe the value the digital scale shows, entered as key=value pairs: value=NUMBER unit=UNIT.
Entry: value=65.2 unit=kg
